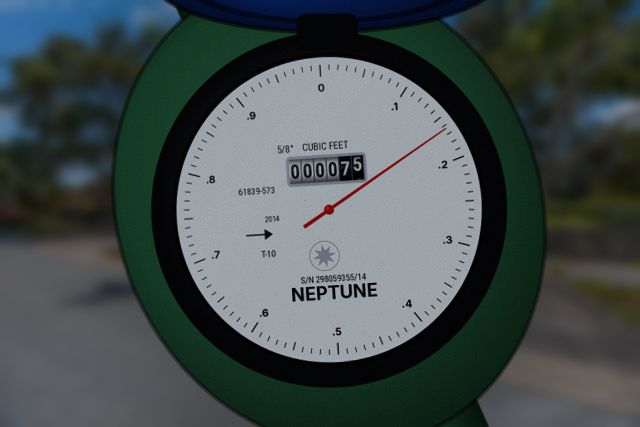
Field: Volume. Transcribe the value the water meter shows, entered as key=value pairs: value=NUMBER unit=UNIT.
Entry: value=75.16 unit=ft³
